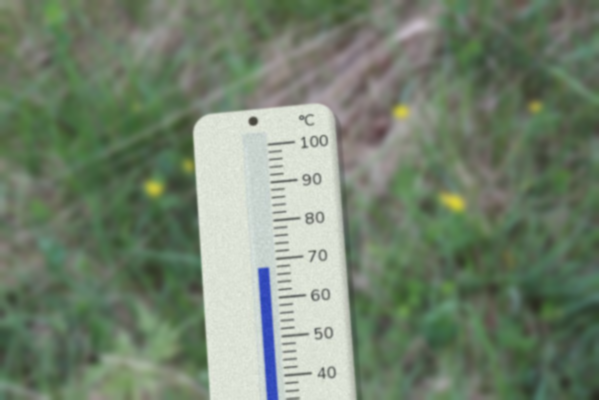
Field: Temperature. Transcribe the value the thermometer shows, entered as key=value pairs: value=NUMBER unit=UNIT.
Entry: value=68 unit=°C
